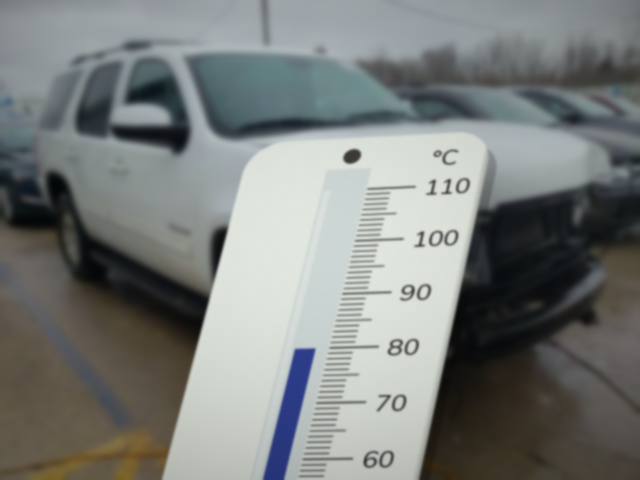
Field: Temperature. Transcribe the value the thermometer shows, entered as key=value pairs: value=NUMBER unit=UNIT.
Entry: value=80 unit=°C
